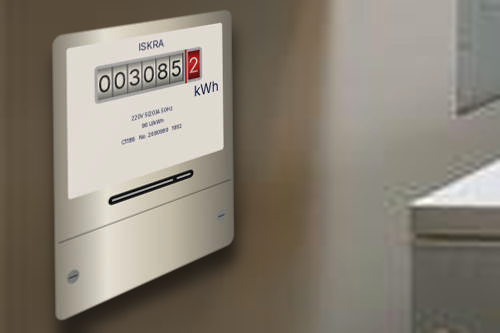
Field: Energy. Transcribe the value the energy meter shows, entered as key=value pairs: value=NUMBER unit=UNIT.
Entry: value=3085.2 unit=kWh
